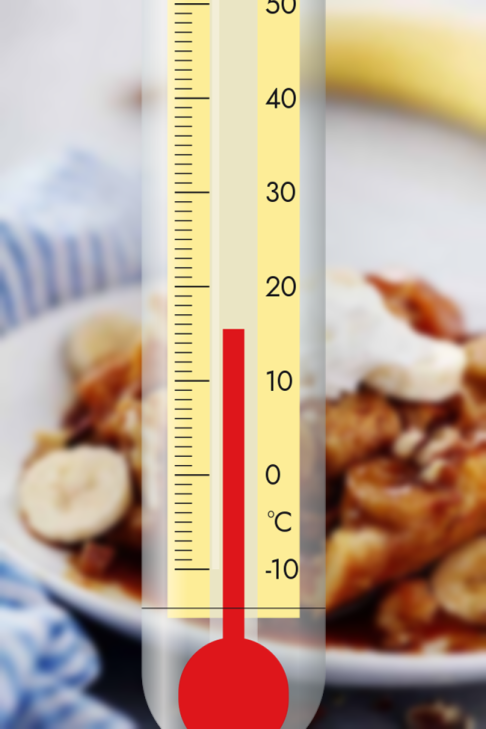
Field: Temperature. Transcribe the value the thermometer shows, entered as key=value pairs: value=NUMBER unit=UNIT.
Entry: value=15.5 unit=°C
